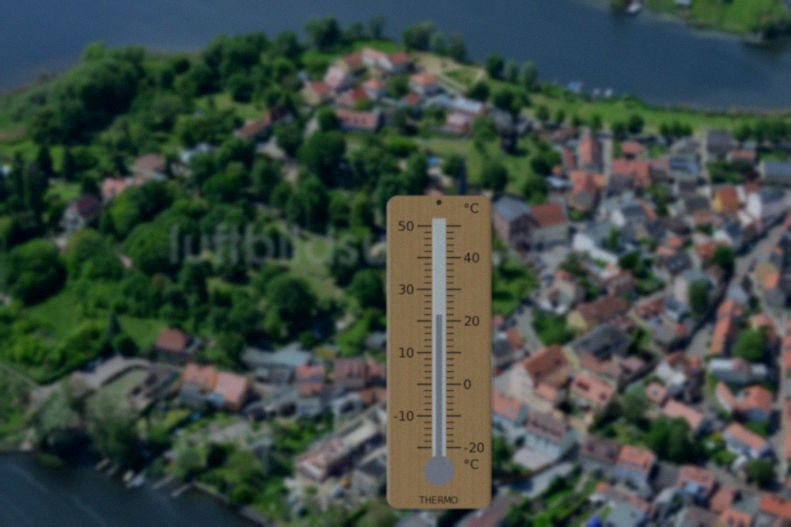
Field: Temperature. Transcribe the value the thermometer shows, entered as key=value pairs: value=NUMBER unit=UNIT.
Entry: value=22 unit=°C
